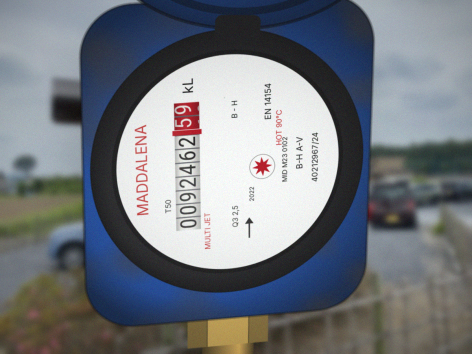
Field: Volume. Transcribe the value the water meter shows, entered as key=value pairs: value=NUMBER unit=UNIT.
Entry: value=92462.59 unit=kL
